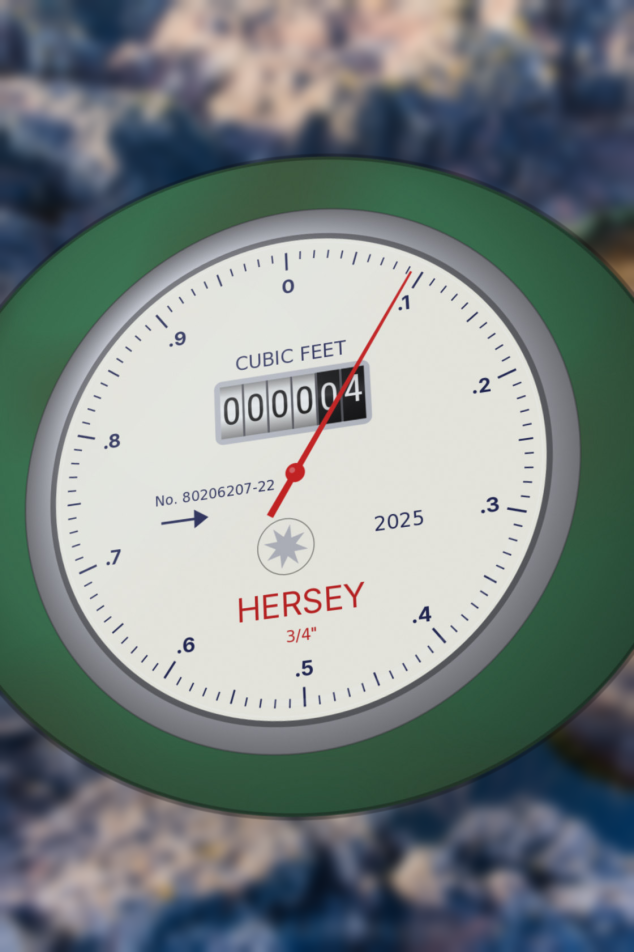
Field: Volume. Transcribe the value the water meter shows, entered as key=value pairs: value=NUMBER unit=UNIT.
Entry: value=4.09 unit=ft³
